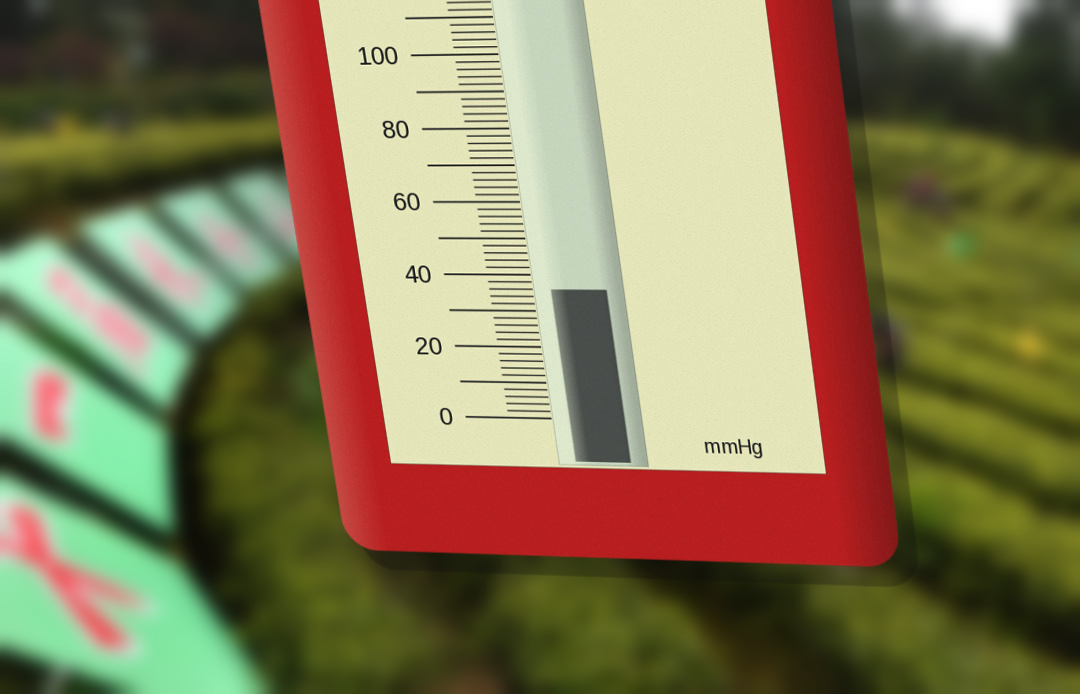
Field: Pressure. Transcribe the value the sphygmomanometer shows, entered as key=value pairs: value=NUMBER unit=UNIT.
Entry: value=36 unit=mmHg
